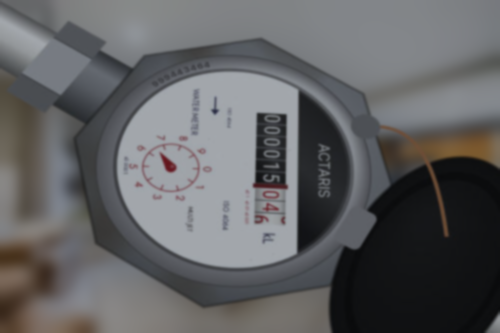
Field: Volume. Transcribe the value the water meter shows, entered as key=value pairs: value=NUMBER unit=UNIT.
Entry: value=15.0456 unit=kL
